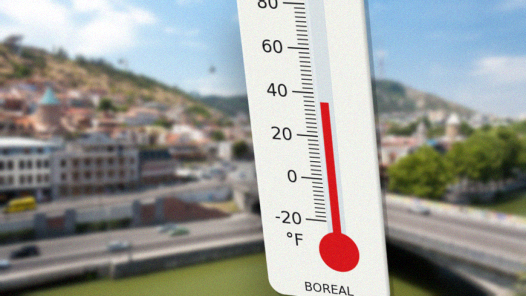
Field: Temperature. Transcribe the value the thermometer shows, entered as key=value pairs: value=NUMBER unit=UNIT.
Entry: value=36 unit=°F
